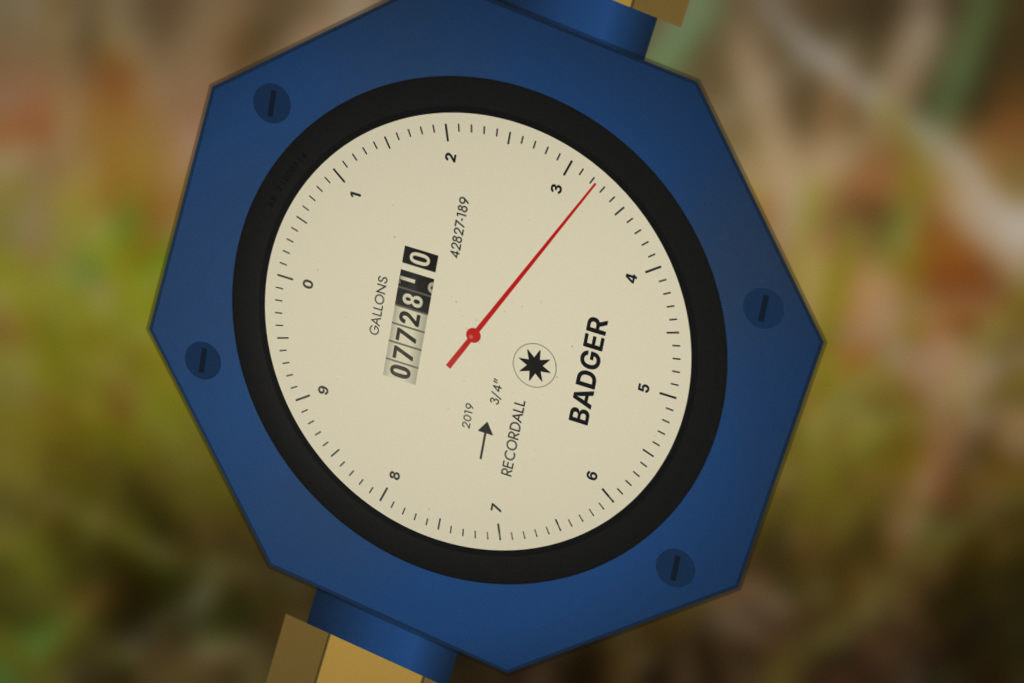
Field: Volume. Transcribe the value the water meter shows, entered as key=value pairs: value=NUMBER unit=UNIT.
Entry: value=772813.2 unit=gal
